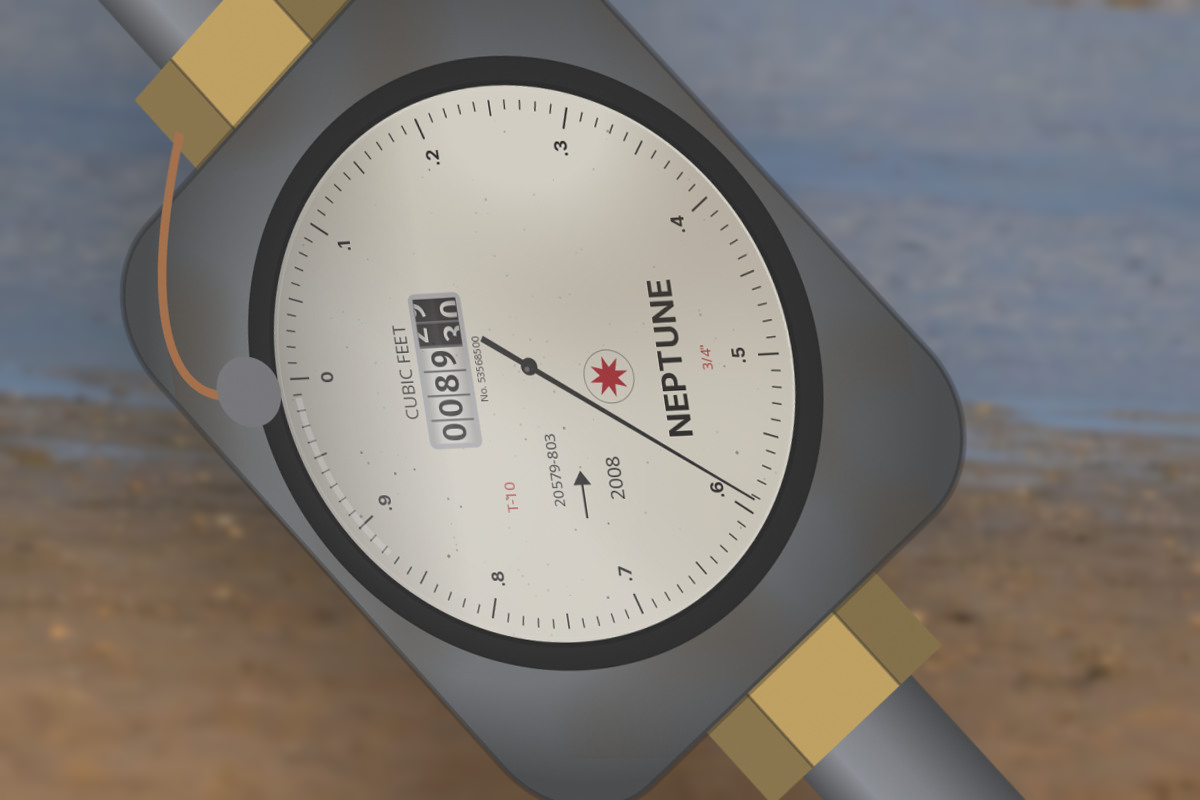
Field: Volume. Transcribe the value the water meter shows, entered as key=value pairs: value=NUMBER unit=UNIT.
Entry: value=8929.59 unit=ft³
